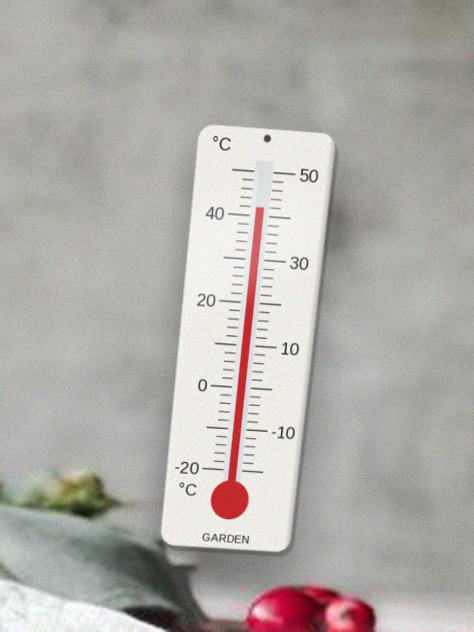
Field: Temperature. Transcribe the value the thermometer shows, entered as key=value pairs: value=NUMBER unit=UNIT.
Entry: value=42 unit=°C
